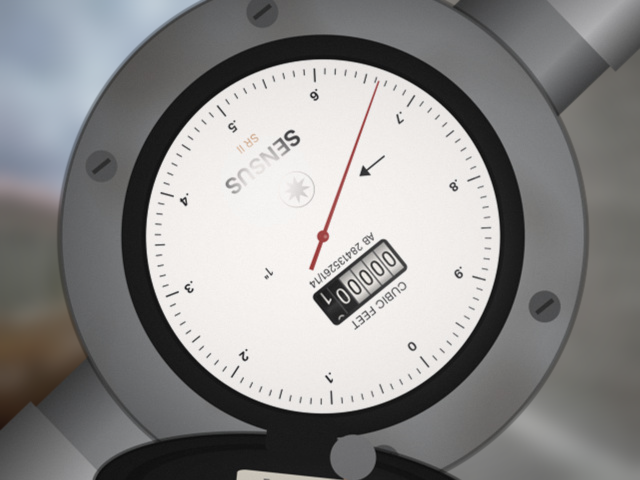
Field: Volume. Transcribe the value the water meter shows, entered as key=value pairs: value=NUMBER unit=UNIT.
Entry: value=0.66 unit=ft³
